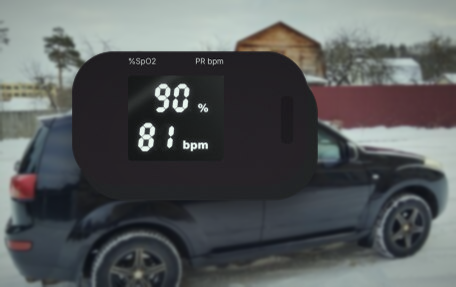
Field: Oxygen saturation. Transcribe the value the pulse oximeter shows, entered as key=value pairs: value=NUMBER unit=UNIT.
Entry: value=90 unit=%
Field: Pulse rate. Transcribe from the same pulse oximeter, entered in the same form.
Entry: value=81 unit=bpm
